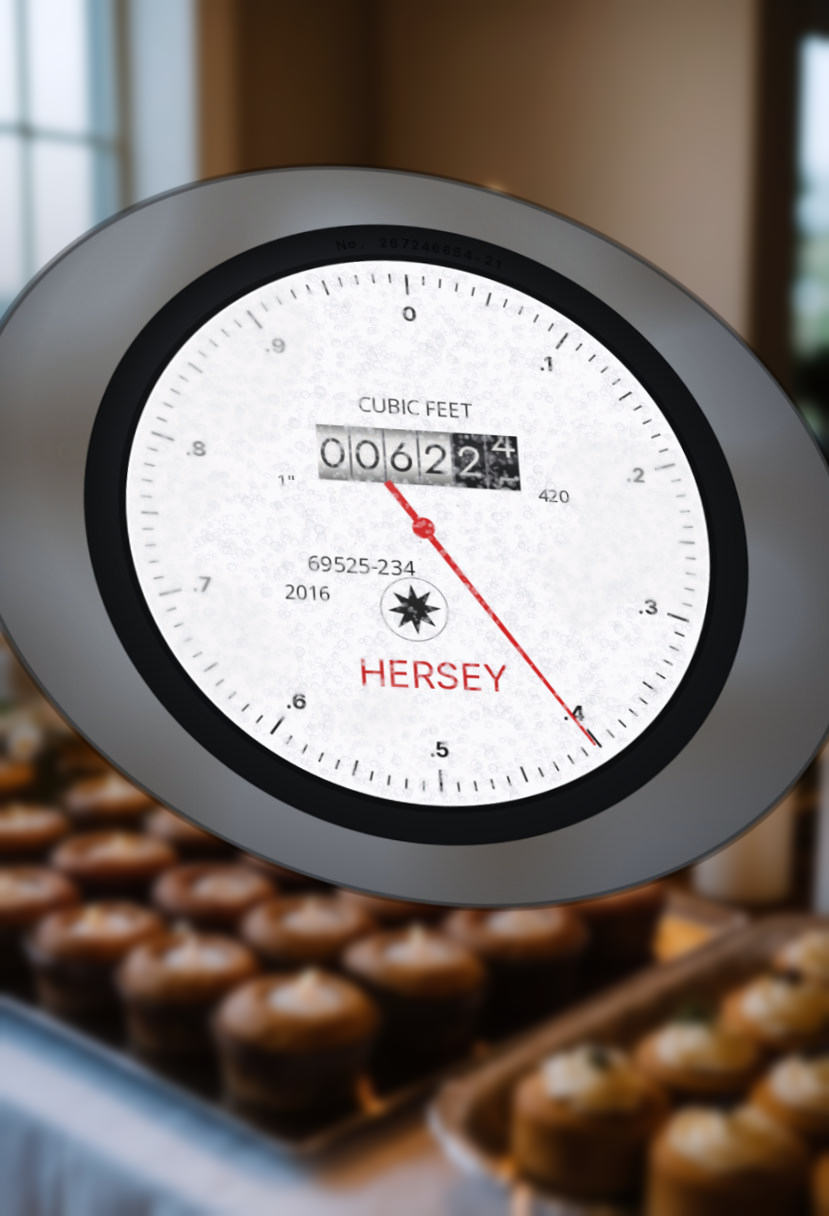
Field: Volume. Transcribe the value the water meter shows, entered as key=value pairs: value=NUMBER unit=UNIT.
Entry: value=6224.40 unit=ft³
